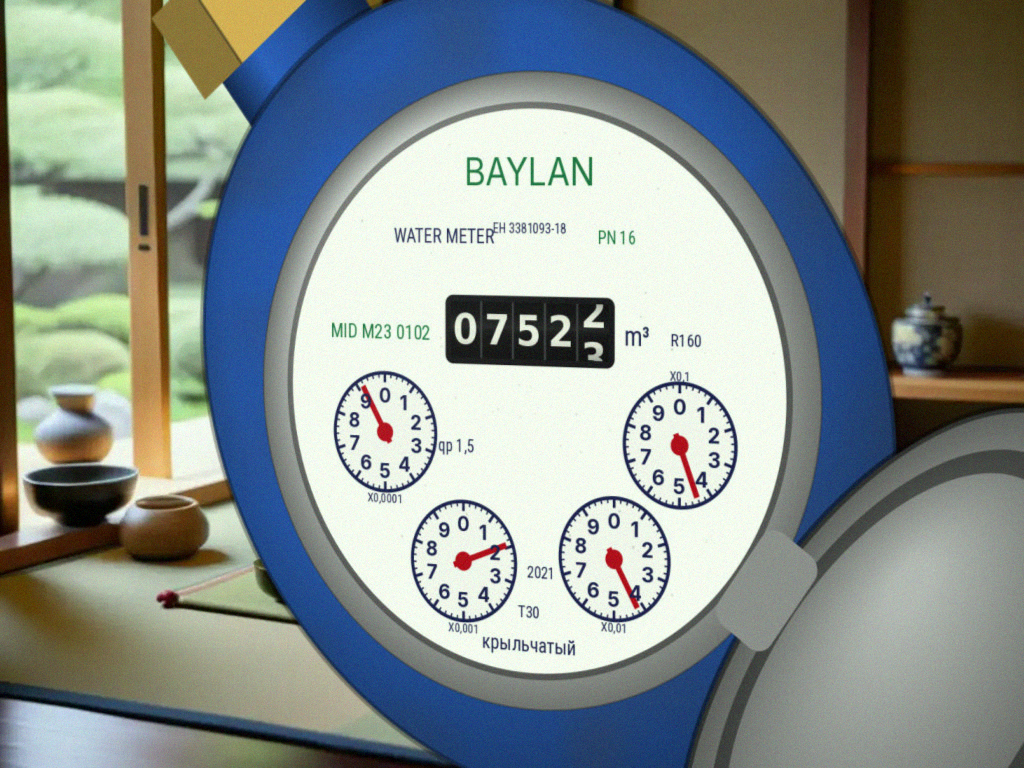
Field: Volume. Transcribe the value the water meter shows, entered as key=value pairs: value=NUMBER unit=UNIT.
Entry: value=7522.4419 unit=m³
